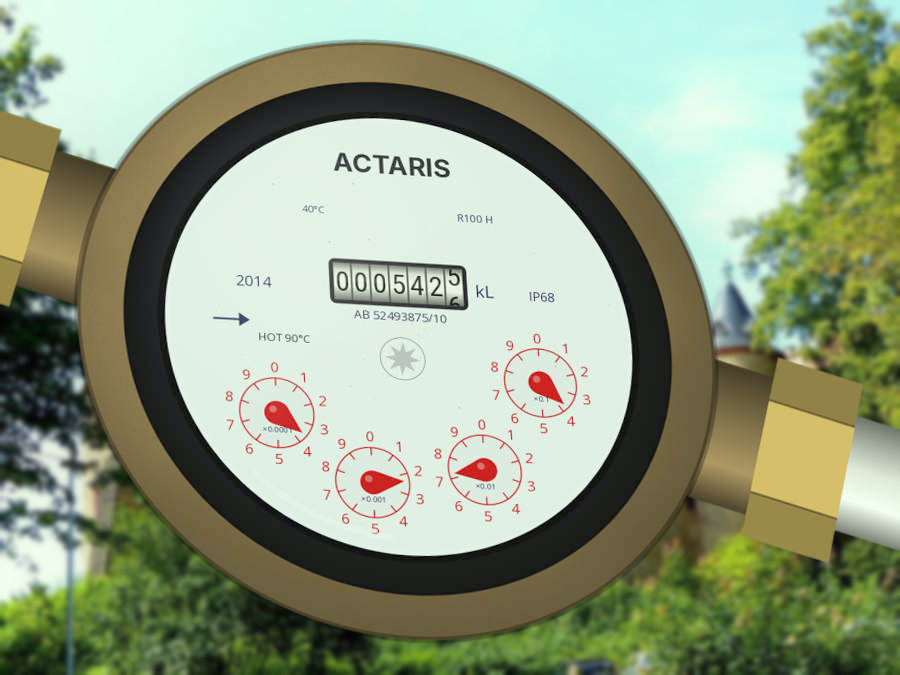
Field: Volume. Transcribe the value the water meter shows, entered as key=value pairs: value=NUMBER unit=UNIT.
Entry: value=5425.3723 unit=kL
